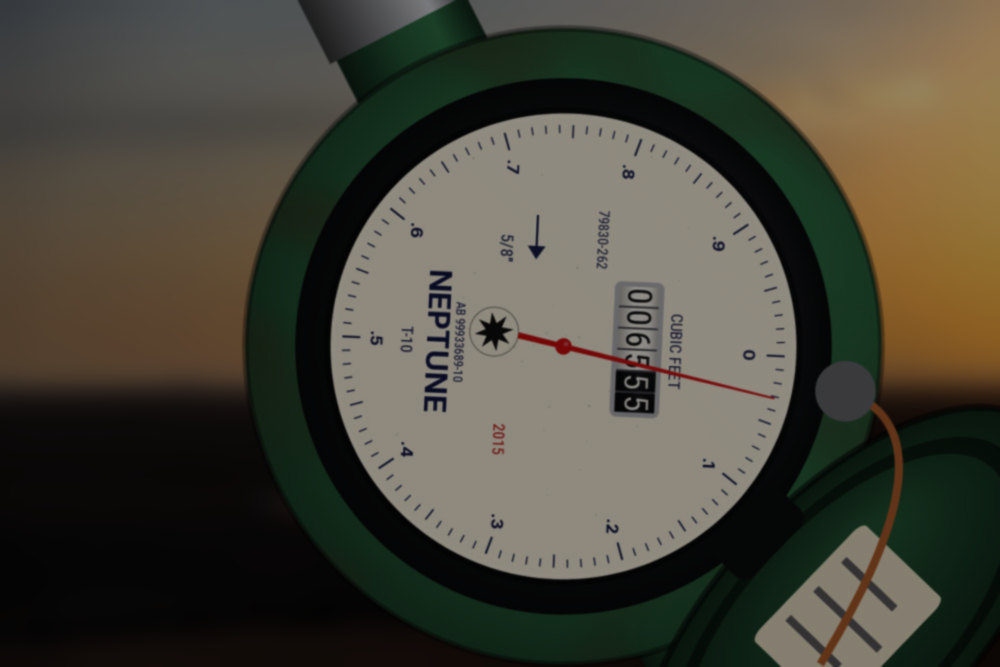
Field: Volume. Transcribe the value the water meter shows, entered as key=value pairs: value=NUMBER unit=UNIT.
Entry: value=6555.03 unit=ft³
